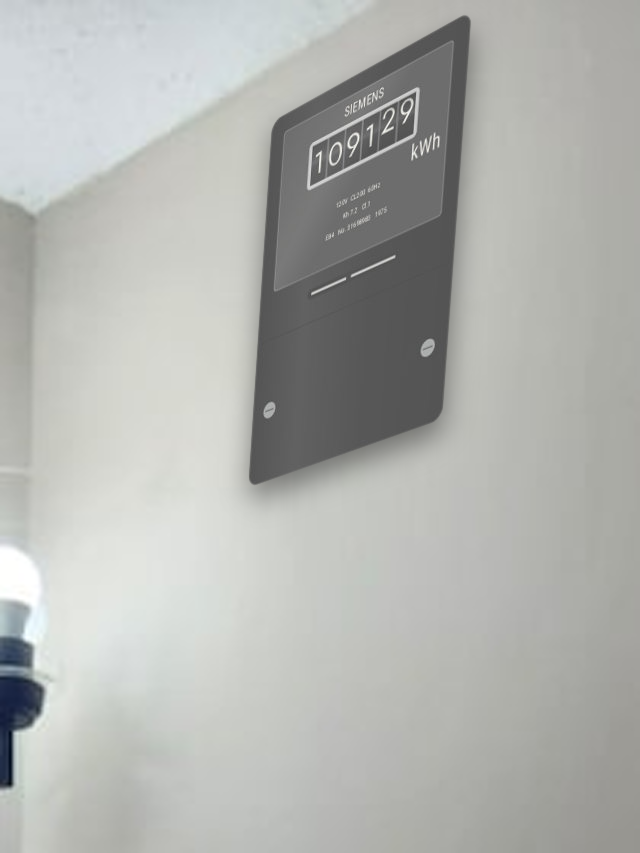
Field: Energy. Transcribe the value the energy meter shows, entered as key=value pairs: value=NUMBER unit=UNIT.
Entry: value=109129 unit=kWh
